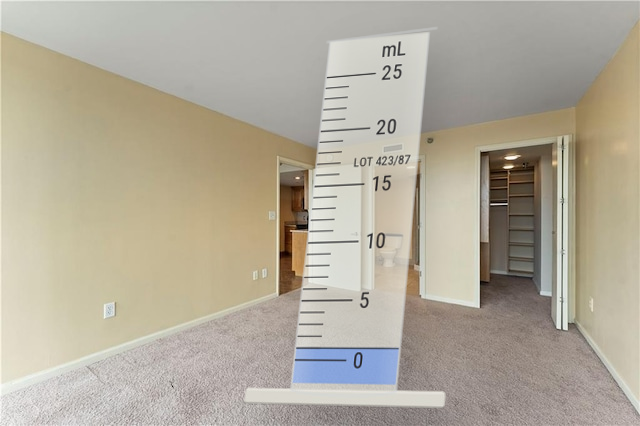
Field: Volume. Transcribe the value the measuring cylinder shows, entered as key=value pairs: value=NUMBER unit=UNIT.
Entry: value=1 unit=mL
